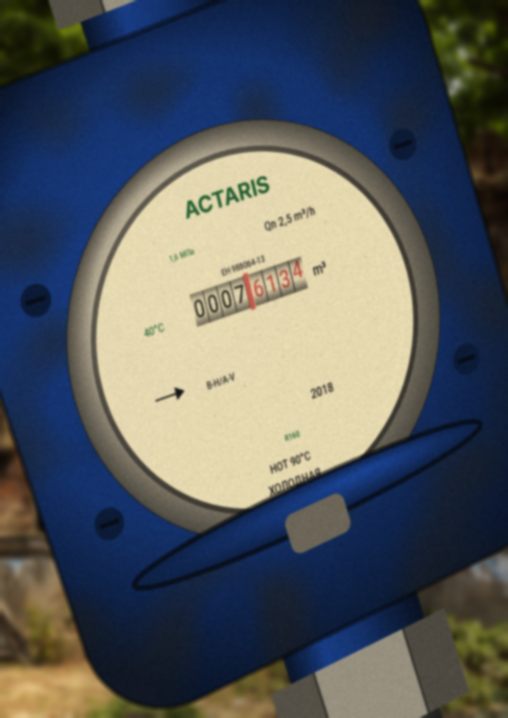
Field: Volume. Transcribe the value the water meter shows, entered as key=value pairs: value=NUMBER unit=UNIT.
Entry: value=7.6134 unit=m³
